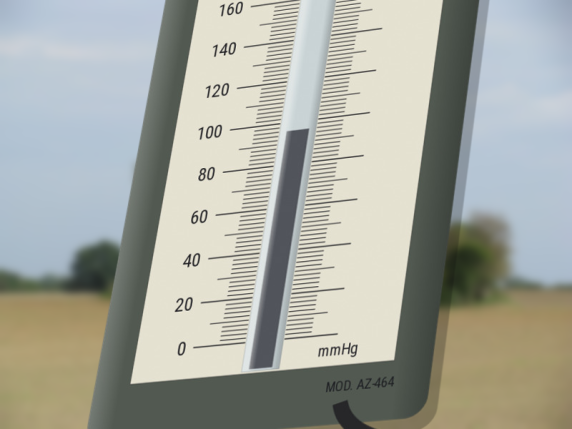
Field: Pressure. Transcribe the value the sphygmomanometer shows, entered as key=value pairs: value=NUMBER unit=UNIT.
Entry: value=96 unit=mmHg
